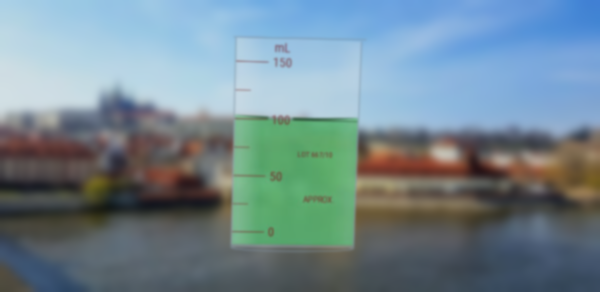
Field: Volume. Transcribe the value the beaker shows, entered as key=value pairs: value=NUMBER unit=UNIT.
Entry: value=100 unit=mL
